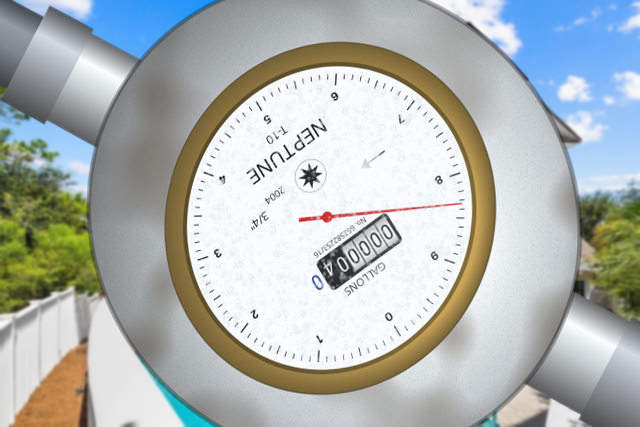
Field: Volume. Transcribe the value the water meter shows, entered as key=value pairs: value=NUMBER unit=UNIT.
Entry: value=38.3 unit=gal
